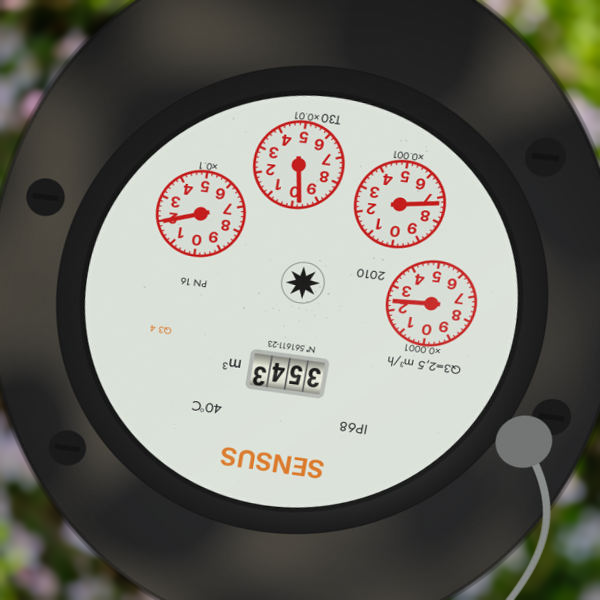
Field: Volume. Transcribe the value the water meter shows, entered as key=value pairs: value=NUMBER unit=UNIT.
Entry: value=3543.1972 unit=m³
